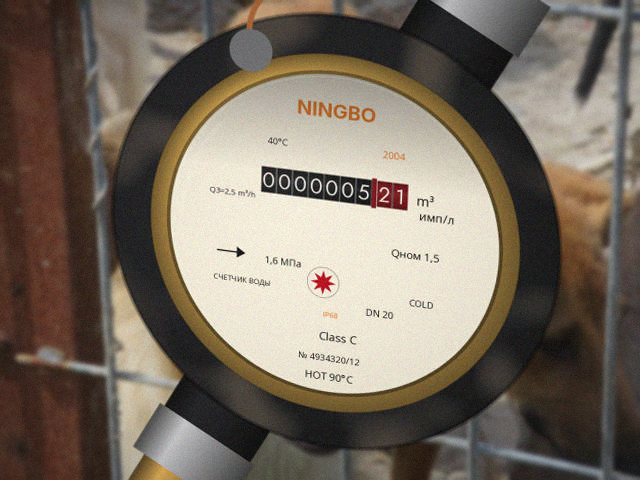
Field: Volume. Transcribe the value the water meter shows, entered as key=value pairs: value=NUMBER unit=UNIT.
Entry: value=5.21 unit=m³
